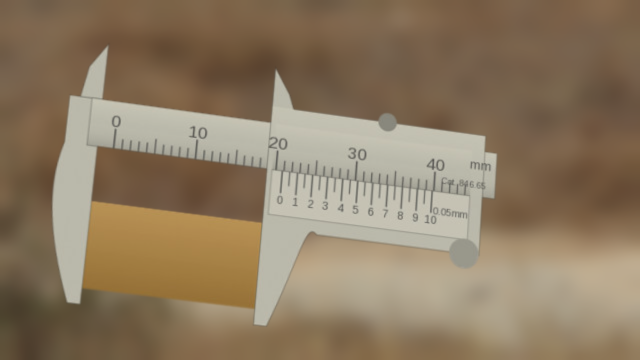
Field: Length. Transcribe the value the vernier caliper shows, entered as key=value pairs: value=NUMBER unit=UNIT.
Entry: value=20.8 unit=mm
